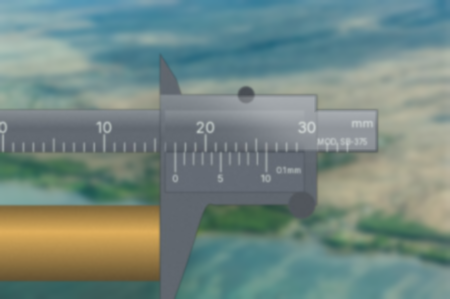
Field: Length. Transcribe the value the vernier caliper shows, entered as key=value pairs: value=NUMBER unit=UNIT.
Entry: value=17.0 unit=mm
